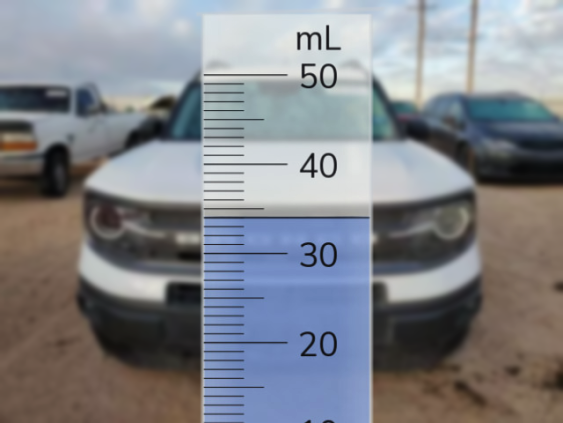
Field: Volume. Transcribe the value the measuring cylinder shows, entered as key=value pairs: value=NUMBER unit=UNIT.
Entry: value=34 unit=mL
